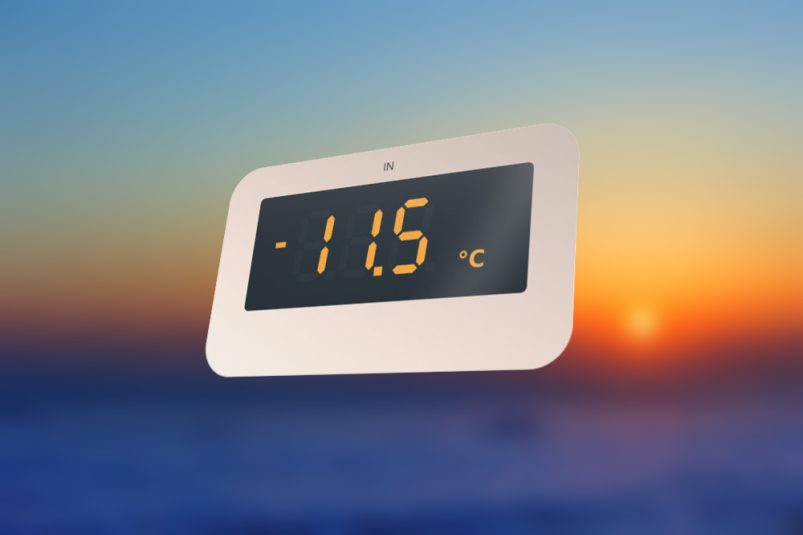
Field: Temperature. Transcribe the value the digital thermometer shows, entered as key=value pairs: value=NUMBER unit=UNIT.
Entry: value=-11.5 unit=°C
